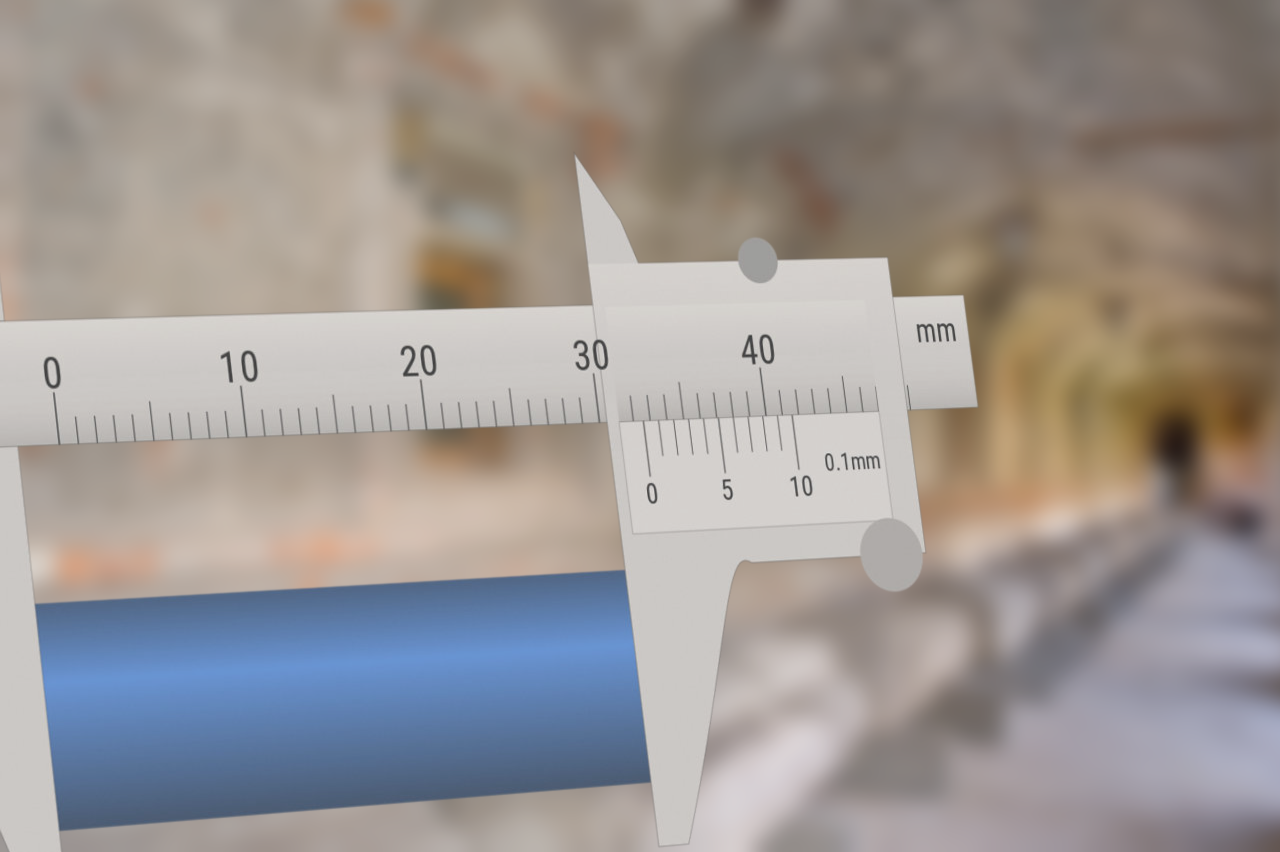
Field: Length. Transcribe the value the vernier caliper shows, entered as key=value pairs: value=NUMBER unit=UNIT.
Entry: value=32.6 unit=mm
